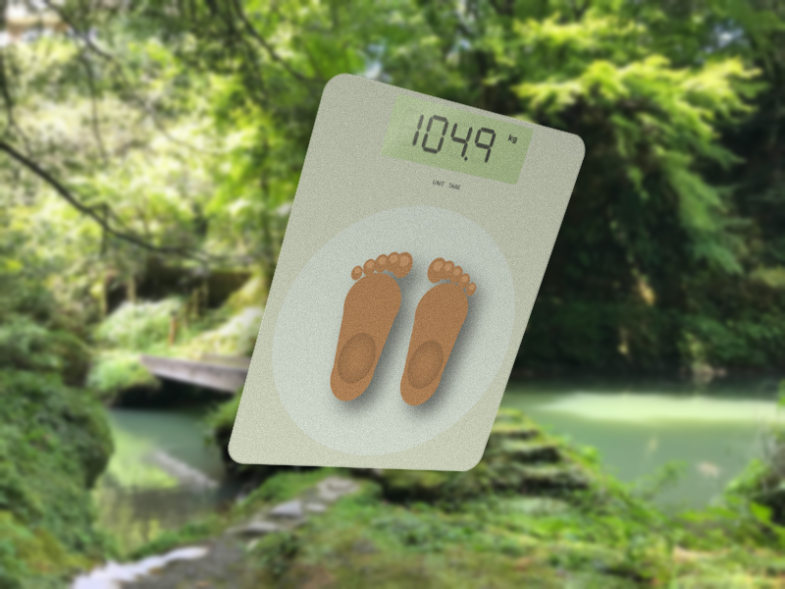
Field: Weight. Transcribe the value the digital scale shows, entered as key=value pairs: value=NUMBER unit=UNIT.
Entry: value=104.9 unit=kg
